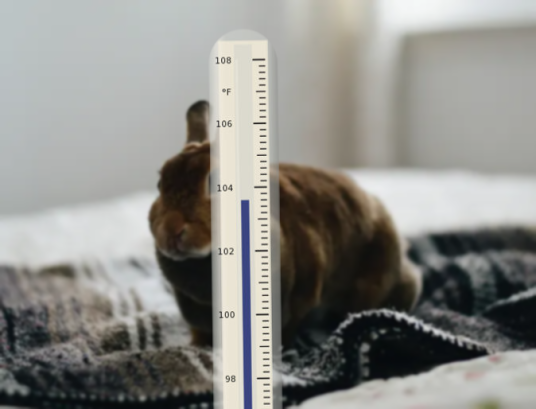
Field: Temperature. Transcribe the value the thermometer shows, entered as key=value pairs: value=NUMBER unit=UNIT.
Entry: value=103.6 unit=°F
